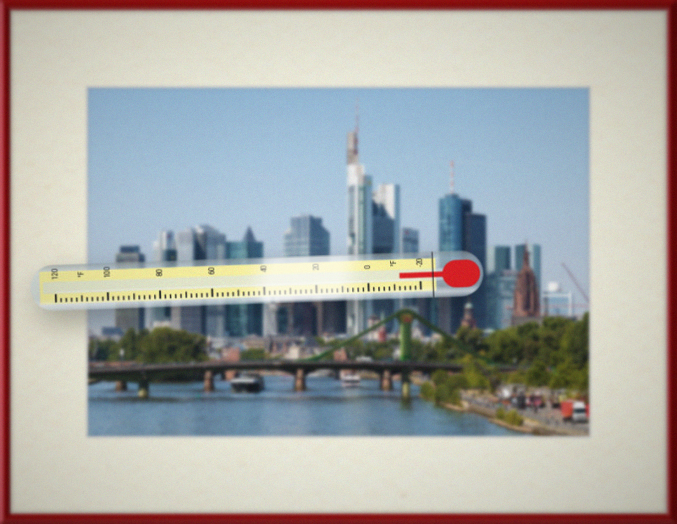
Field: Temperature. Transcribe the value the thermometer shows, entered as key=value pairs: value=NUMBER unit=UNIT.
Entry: value=-12 unit=°F
